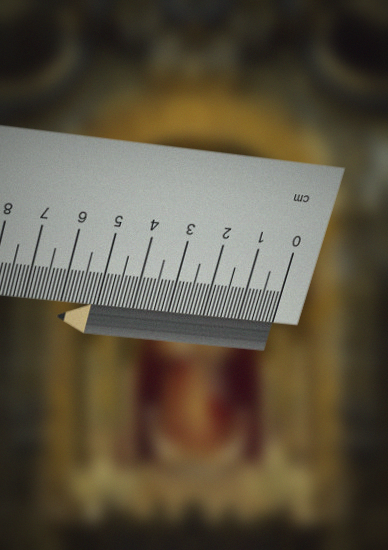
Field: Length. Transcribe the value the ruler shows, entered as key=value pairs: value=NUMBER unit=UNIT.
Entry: value=6 unit=cm
